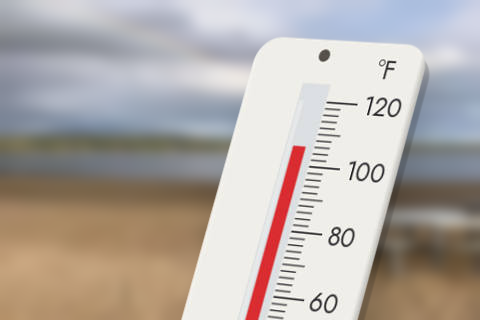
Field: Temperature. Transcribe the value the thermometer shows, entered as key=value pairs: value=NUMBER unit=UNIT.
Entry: value=106 unit=°F
